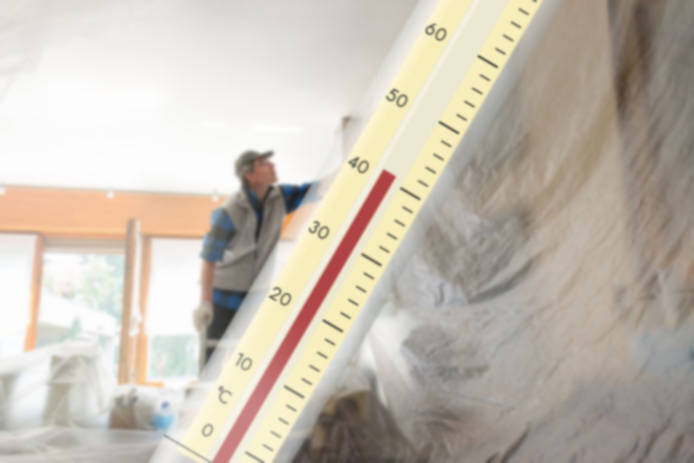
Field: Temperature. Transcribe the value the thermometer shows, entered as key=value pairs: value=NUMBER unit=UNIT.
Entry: value=41 unit=°C
